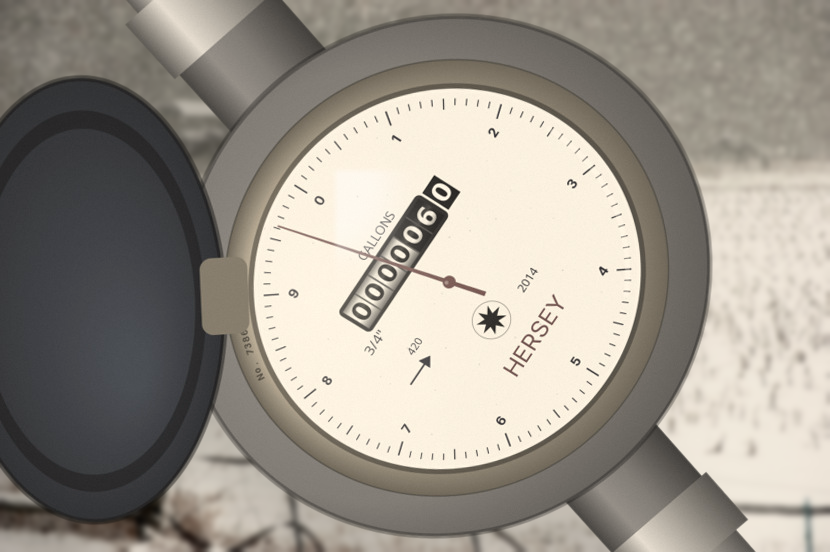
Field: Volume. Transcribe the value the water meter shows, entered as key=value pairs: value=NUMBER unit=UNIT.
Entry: value=59.6 unit=gal
